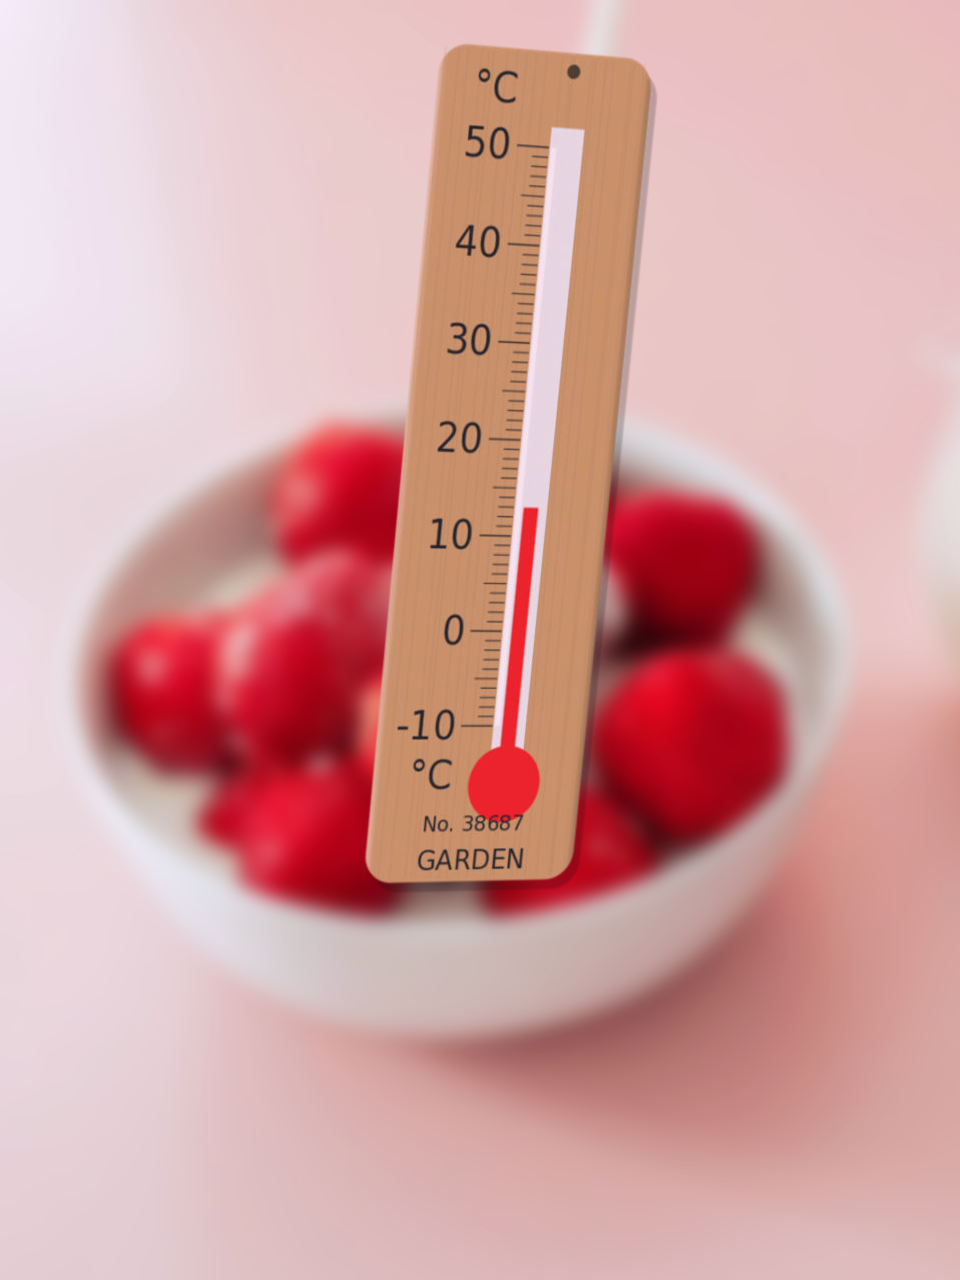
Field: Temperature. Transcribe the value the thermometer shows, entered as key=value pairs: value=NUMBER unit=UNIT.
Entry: value=13 unit=°C
